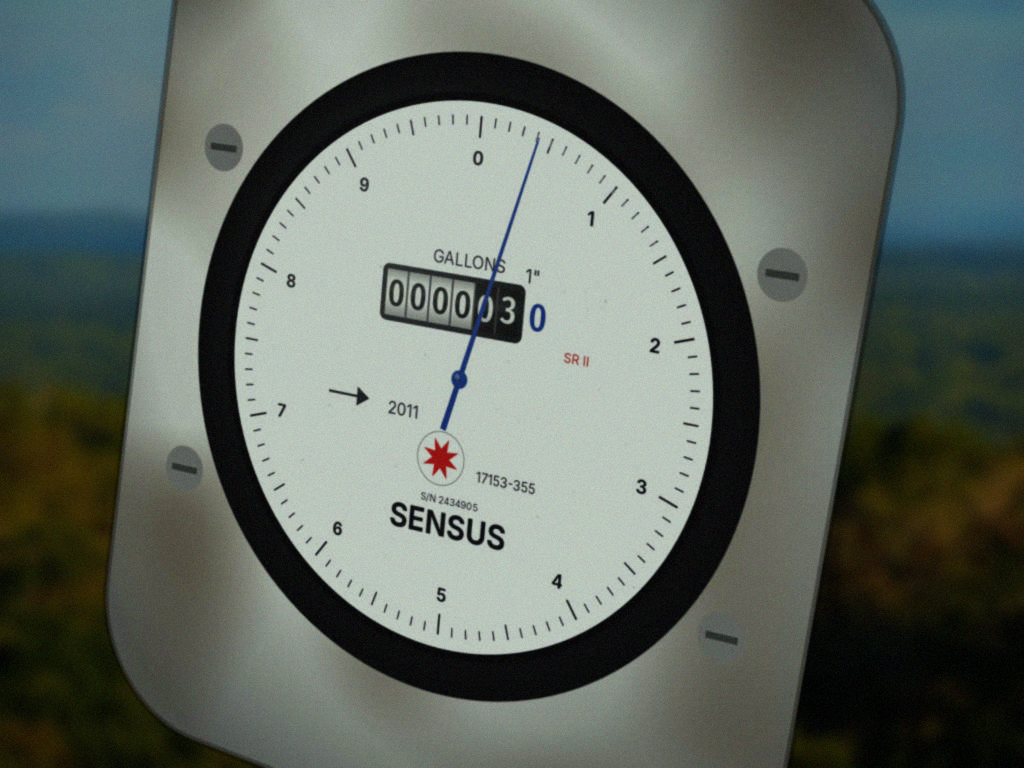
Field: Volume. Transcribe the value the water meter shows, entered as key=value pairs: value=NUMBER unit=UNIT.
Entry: value=30.4 unit=gal
